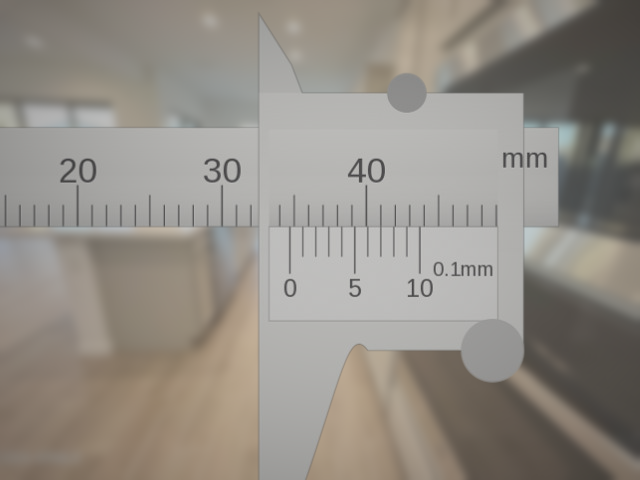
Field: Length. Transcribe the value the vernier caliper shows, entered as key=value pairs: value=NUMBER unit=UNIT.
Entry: value=34.7 unit=mm
